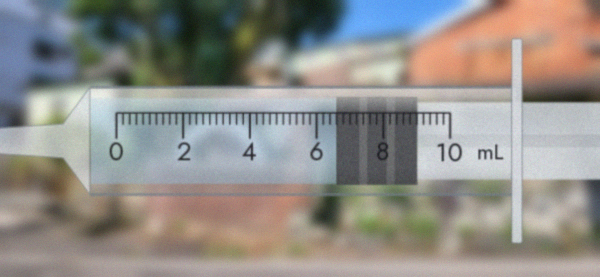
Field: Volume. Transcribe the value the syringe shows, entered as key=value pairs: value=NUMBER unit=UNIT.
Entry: value=6.6 unit=mL
